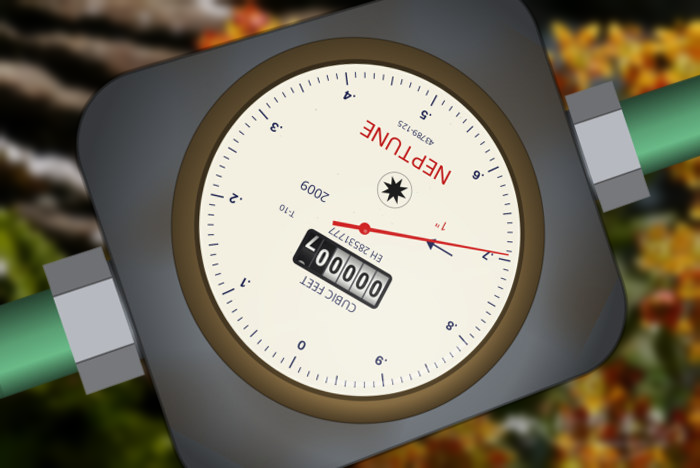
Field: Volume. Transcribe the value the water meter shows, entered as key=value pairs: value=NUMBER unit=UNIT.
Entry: value=6.69 unit=ft³
